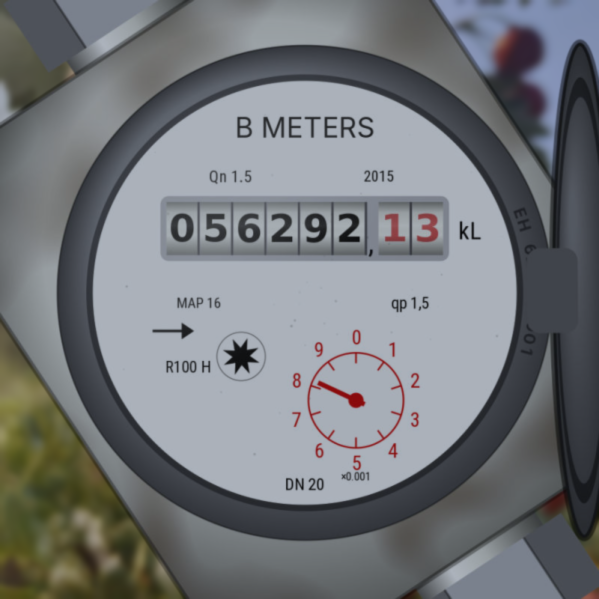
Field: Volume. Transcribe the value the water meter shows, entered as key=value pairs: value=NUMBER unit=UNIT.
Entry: value=56292.138 unit=kL
